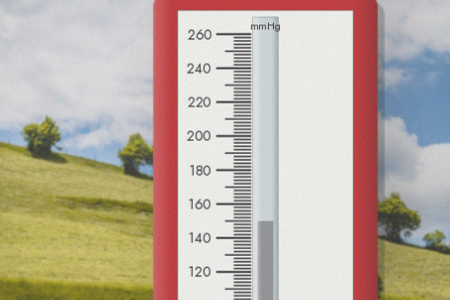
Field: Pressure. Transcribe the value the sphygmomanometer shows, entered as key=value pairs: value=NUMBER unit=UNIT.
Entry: value=150 unit=mmHg
